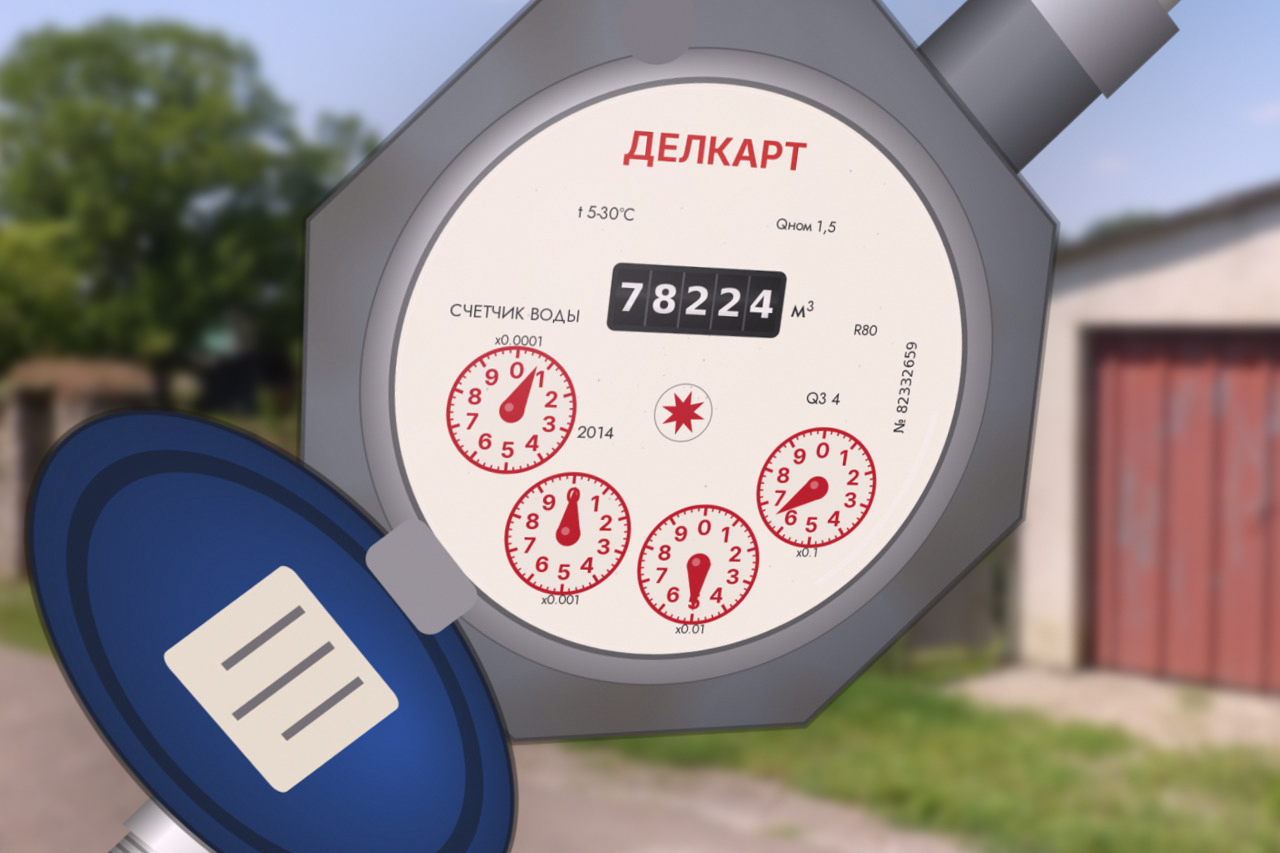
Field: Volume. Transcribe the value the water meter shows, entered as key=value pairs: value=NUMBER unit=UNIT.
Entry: value=78224.6500 unit=m³
